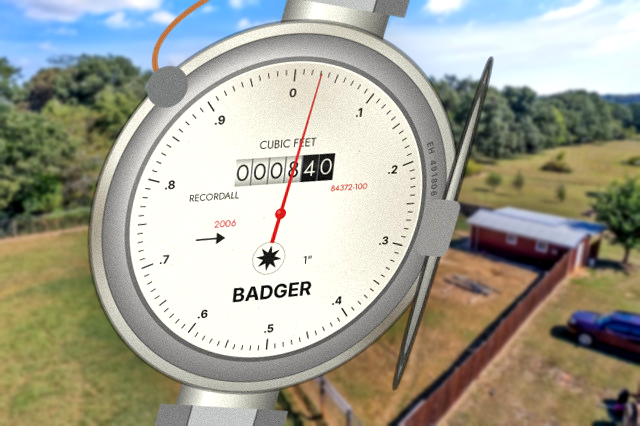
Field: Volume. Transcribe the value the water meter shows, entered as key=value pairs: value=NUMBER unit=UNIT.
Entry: value=840.03 unit=ft³
